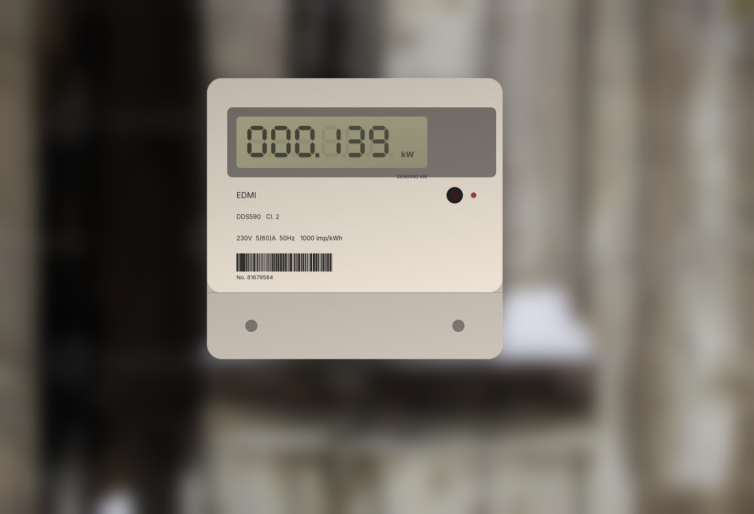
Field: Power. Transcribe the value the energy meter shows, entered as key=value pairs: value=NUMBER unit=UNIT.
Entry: value=0.139 unit=kW
